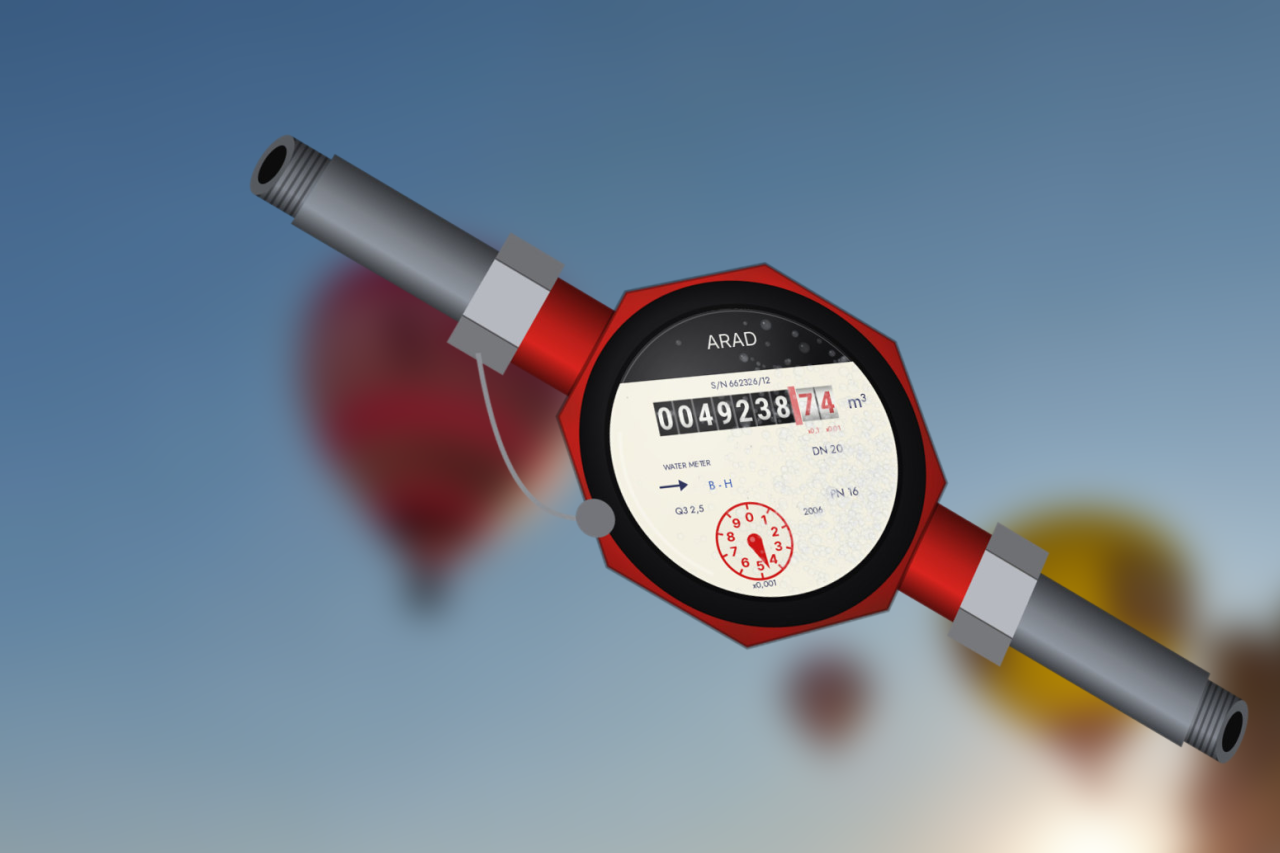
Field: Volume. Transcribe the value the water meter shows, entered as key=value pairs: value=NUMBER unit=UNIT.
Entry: value=49238.744 unit=m³
